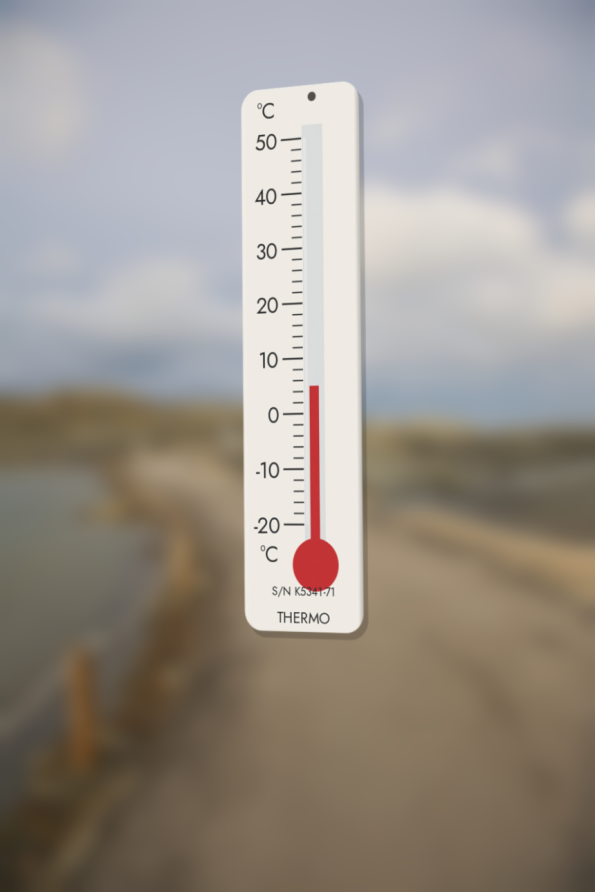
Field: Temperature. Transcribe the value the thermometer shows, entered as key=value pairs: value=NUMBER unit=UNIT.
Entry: value=5 unit=°C
